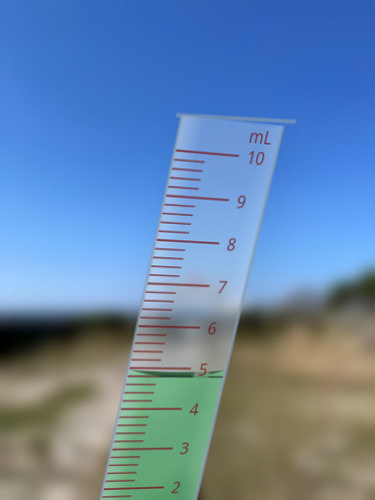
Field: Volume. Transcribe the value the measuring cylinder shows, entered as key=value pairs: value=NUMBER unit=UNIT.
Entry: value=4.8 unit=mL
